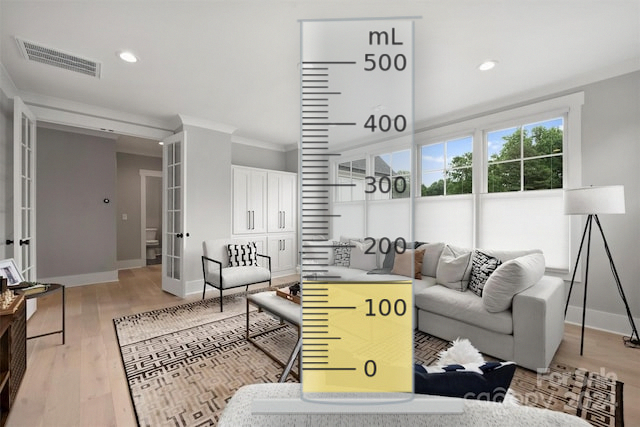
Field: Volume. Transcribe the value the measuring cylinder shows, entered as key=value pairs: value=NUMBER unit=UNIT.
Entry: value=140 unit=mL
